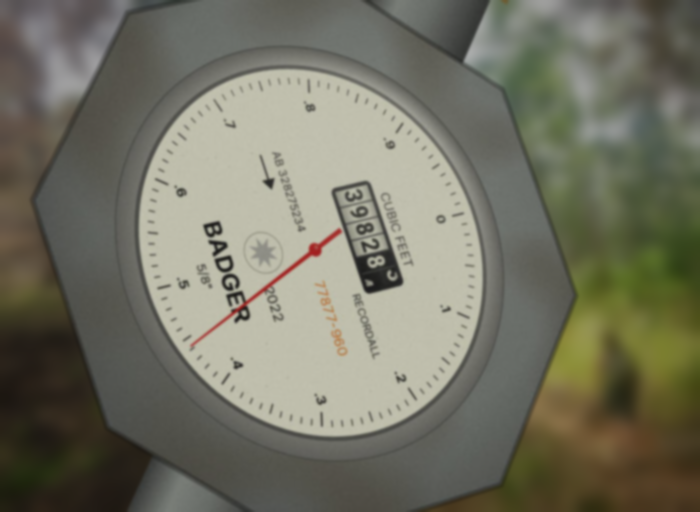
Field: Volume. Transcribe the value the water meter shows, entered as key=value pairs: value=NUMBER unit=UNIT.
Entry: value=398283.44 unit=ft³
